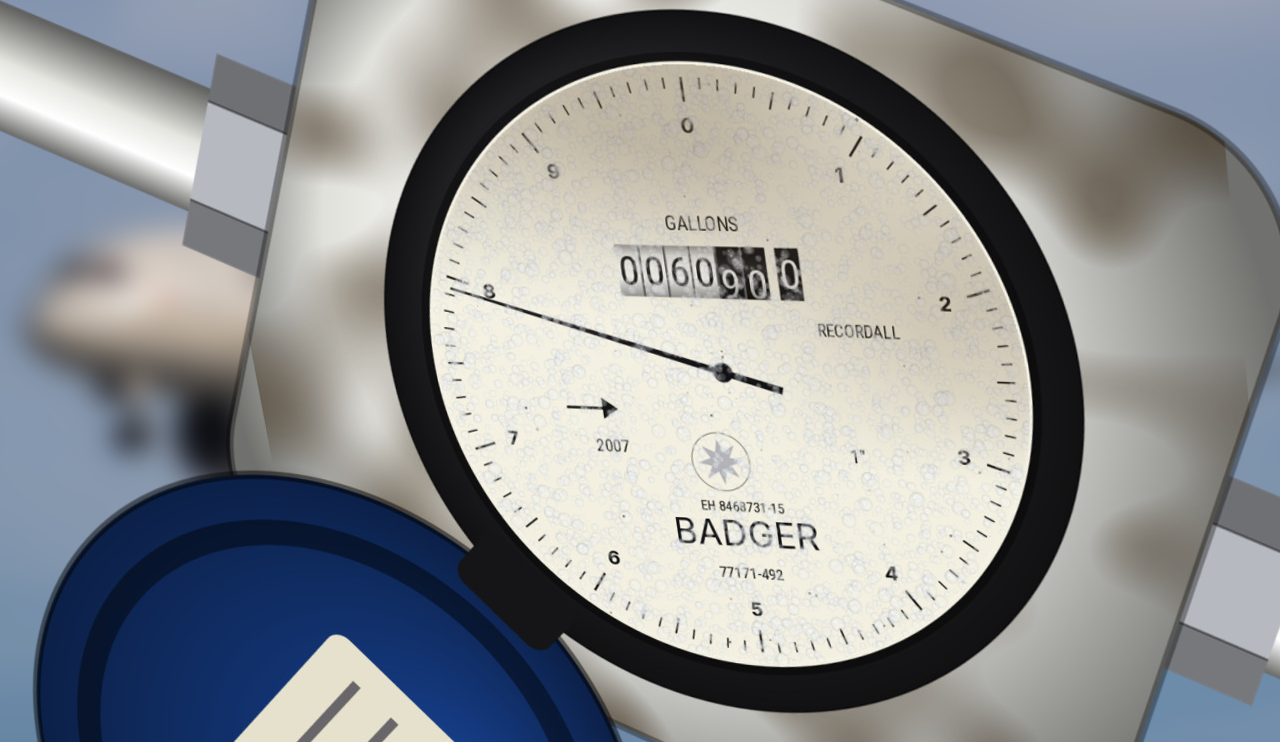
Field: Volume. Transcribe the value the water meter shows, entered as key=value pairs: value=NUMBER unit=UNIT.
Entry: value=60897.9 unit=gal
